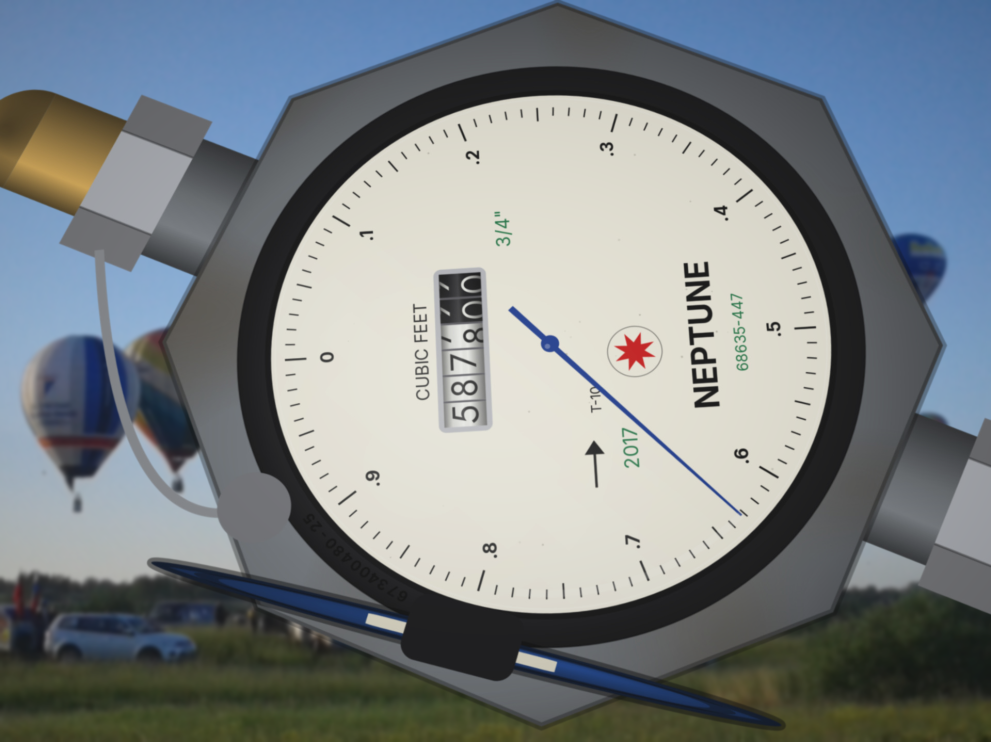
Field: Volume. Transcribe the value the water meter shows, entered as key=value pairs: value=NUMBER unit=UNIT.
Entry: value=587799.63 unit=ft³
